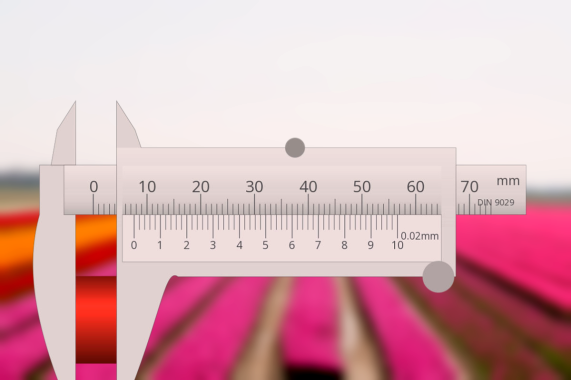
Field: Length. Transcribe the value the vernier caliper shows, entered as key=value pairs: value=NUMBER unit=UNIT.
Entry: value=7.6 unit=mm
